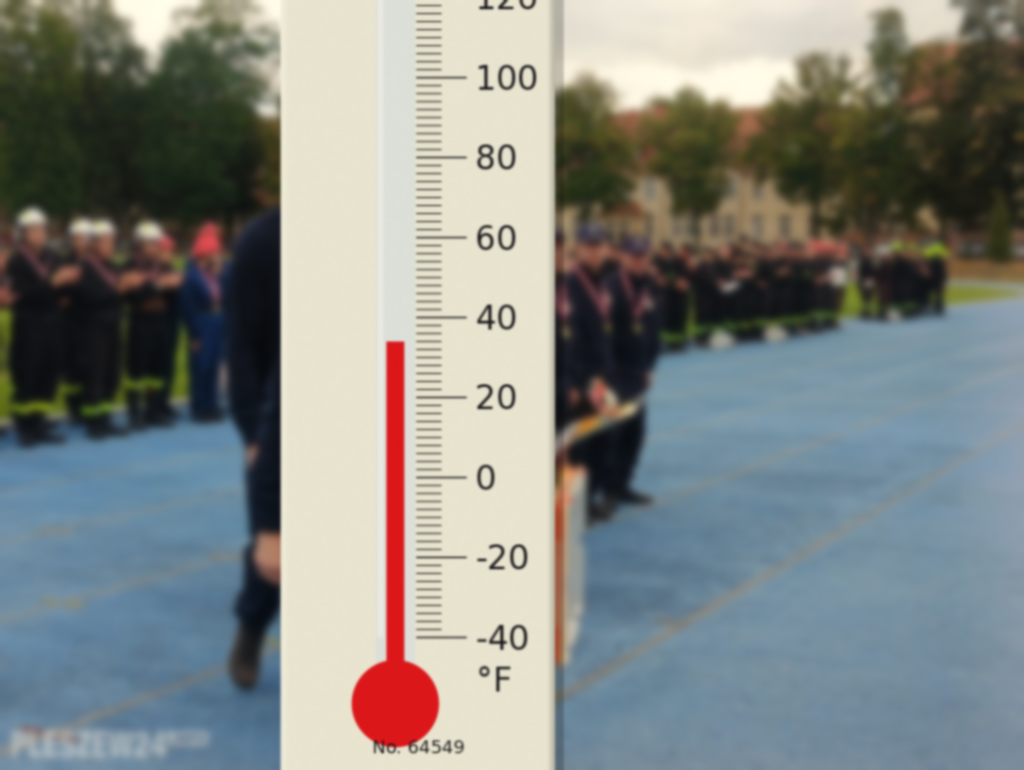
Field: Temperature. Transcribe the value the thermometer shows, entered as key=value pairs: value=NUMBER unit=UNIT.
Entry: value=34 unit=°F
